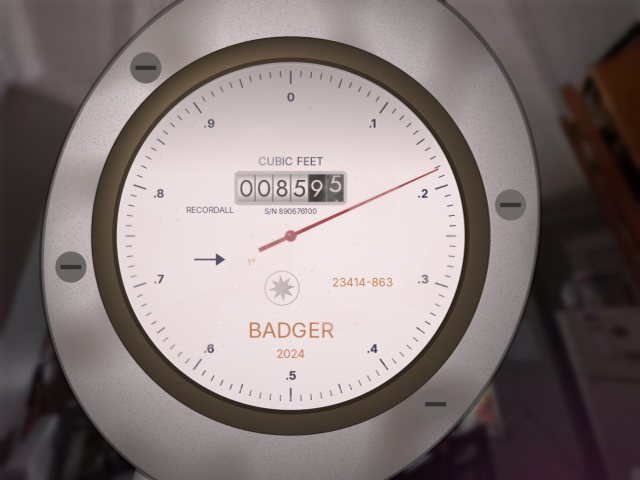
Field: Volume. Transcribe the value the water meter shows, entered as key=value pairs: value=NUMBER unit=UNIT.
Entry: value=8595.18 unit=ft³
